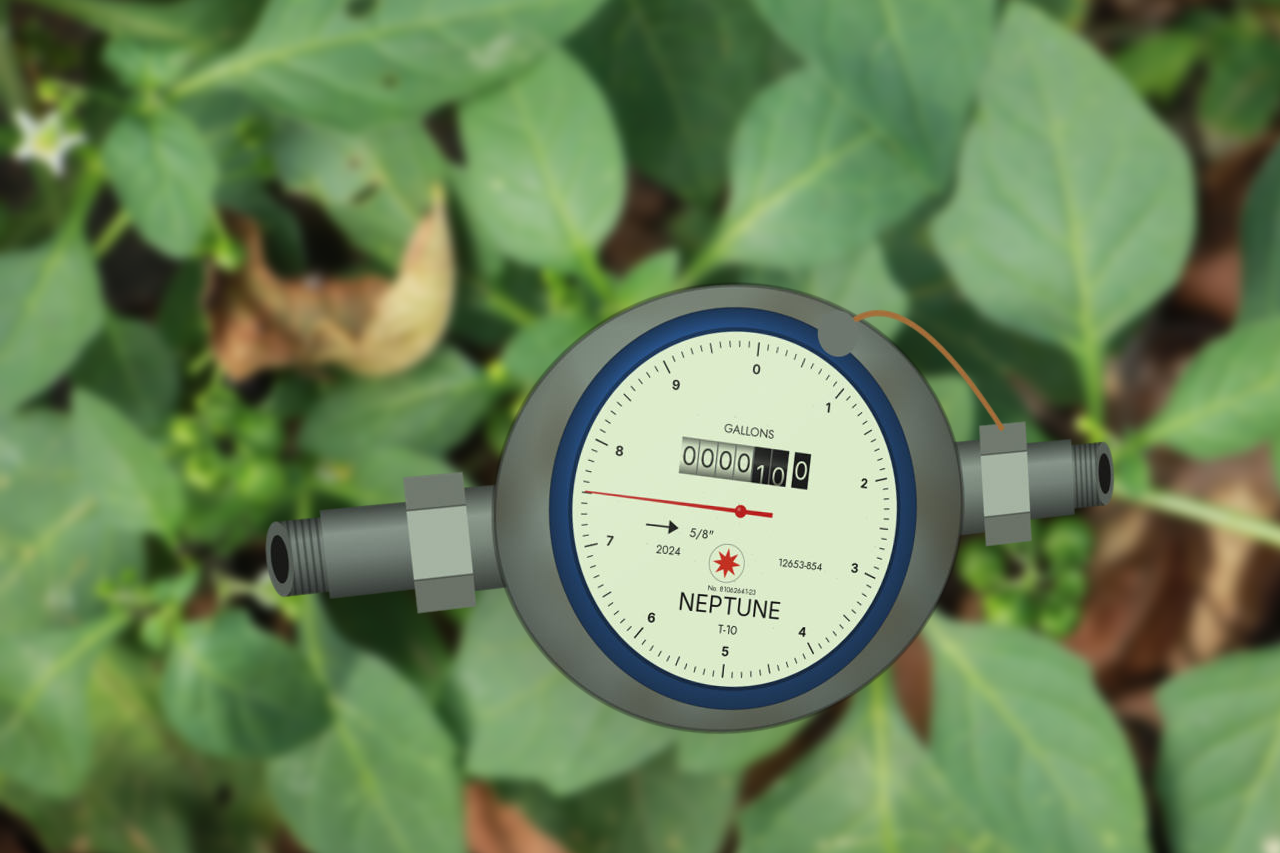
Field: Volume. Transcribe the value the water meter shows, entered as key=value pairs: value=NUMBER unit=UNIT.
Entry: value=97.5 unit=gal
